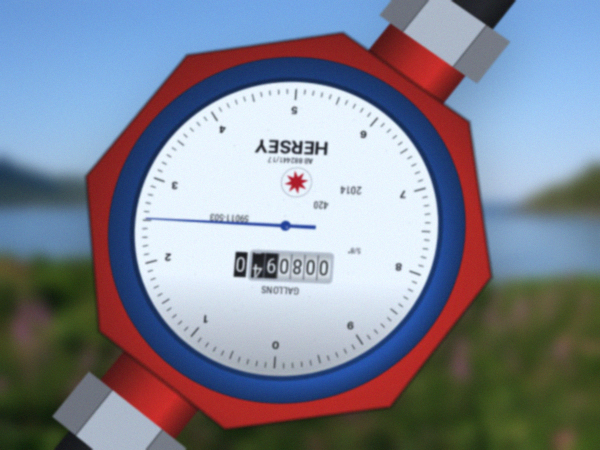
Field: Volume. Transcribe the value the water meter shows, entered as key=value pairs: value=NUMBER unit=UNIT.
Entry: value=80942.5 unit=gal
